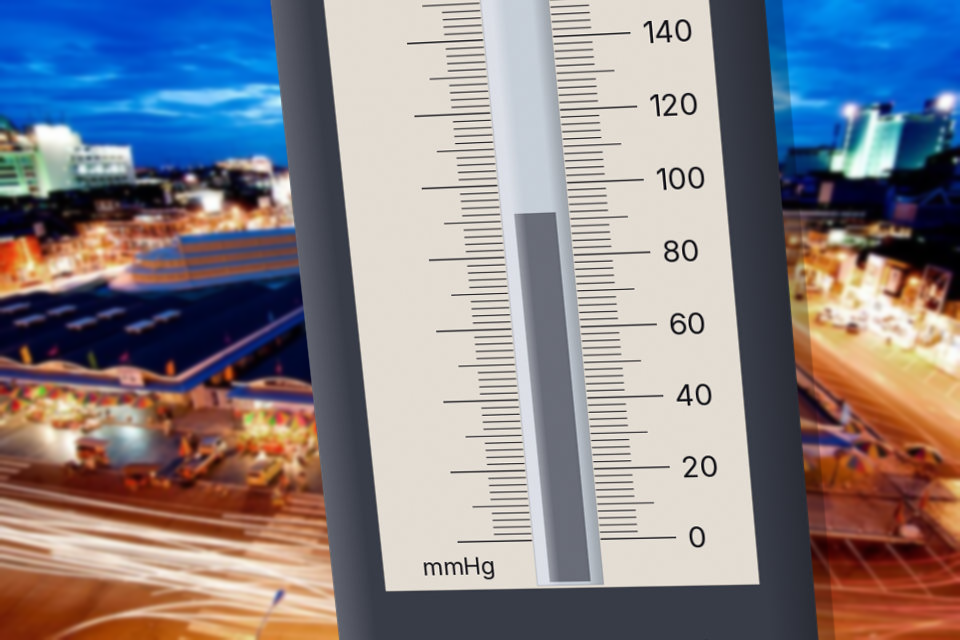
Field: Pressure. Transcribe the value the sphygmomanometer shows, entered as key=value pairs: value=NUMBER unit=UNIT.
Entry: value=92 unit=mmHg
